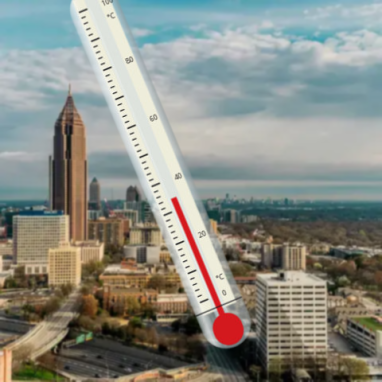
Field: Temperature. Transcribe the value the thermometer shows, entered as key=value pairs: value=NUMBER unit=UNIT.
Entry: value=34 unit=°C
